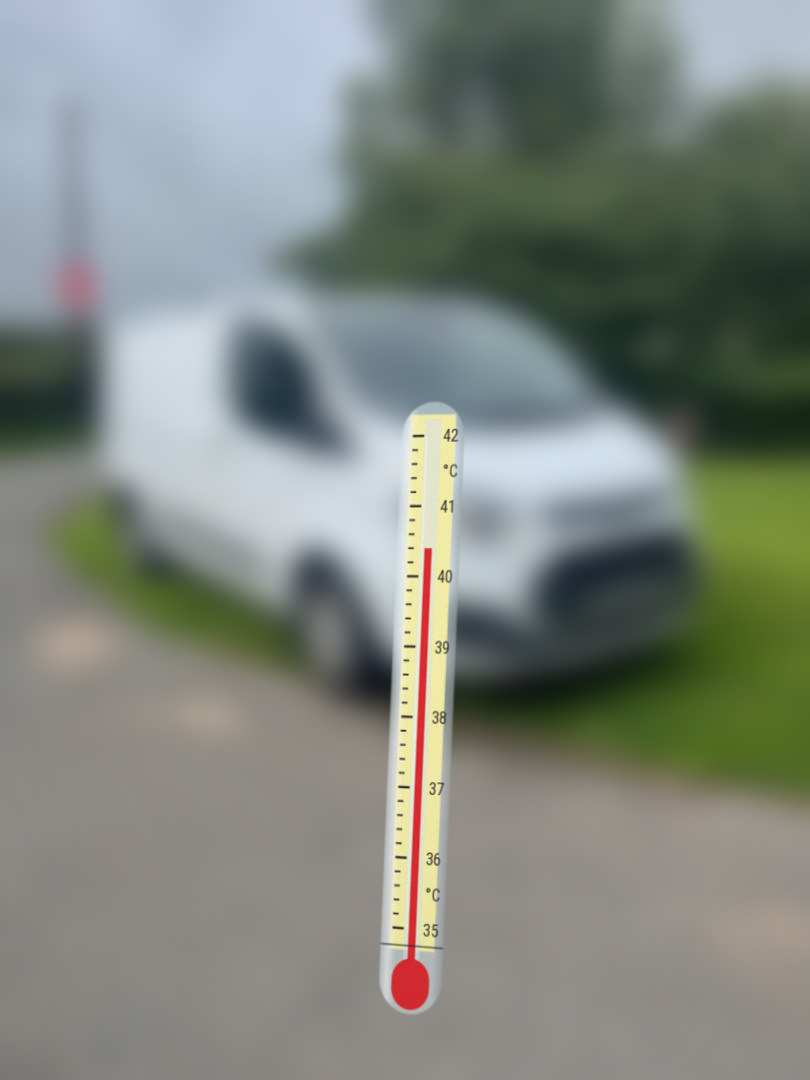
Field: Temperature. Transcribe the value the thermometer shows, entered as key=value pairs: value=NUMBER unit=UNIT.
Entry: value=40.4 unit=°C
